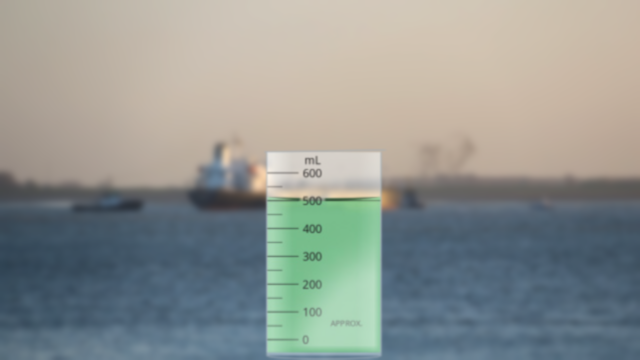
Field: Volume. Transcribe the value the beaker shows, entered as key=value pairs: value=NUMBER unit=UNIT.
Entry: value=500 unit=mL
